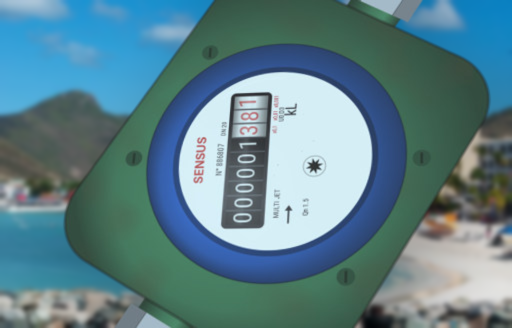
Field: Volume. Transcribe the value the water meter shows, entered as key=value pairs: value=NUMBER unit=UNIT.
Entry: value=1.381 unit=kL
